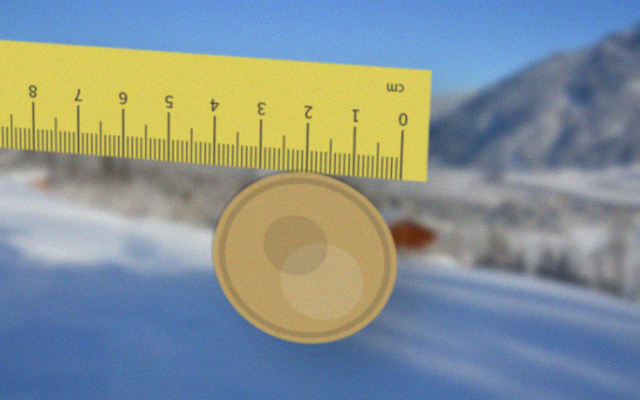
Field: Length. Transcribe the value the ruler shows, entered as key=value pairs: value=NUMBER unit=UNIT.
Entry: value=4 unit=cm
